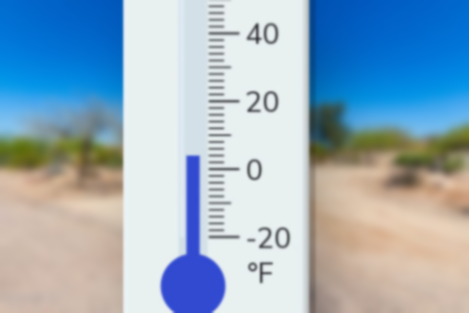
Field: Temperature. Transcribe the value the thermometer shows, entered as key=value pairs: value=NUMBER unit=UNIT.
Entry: value=4 unit=°F
